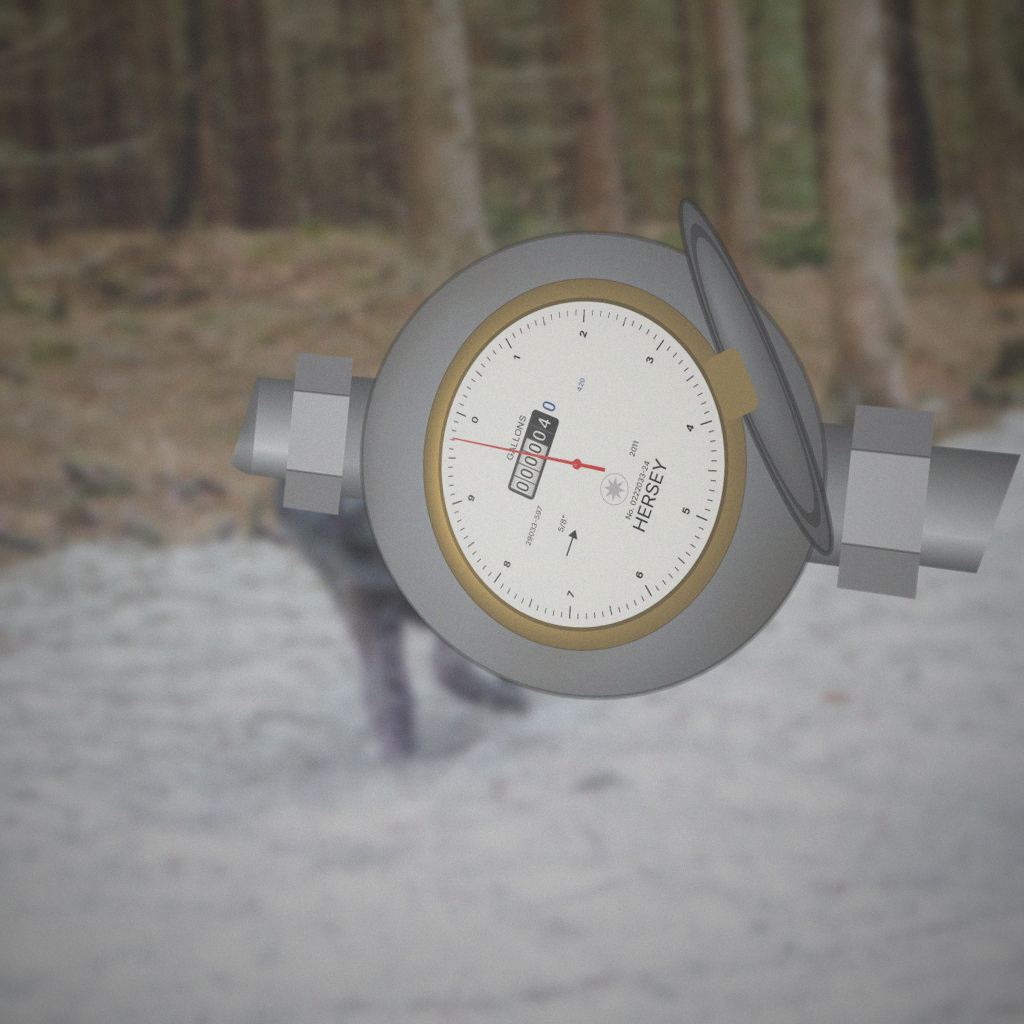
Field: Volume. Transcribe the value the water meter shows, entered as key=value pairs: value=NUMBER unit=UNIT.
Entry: value=39.7 unit=gal
